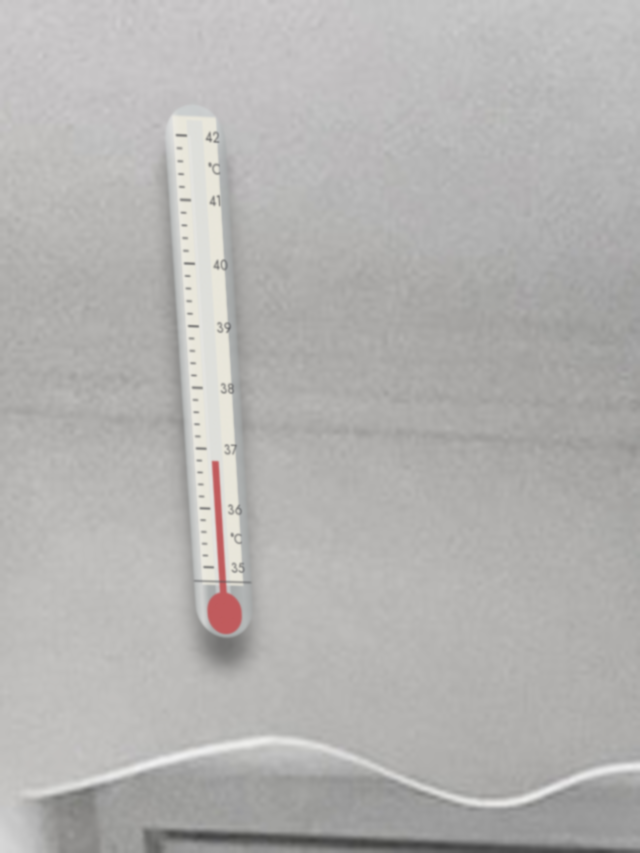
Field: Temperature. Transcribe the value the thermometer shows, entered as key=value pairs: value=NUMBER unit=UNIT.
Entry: value=36.8 unit=°C
